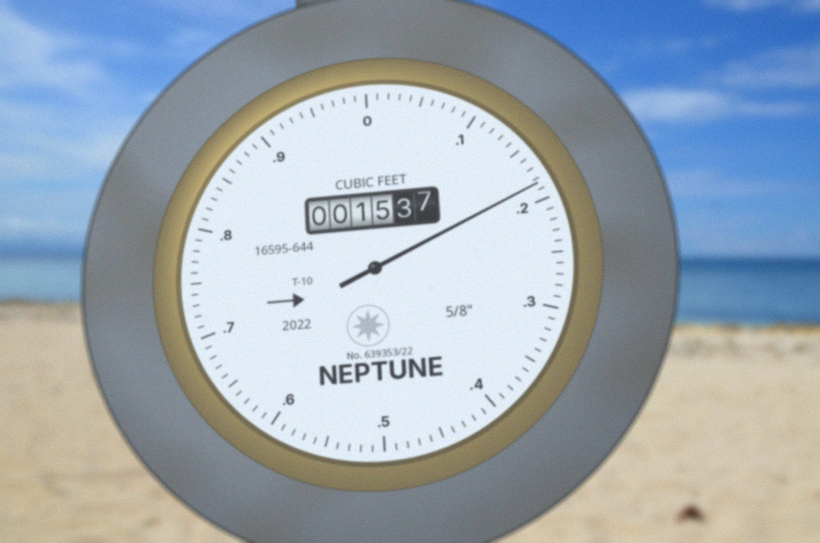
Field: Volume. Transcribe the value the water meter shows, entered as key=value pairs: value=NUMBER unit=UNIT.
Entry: value=1537.18 unit=ft³
